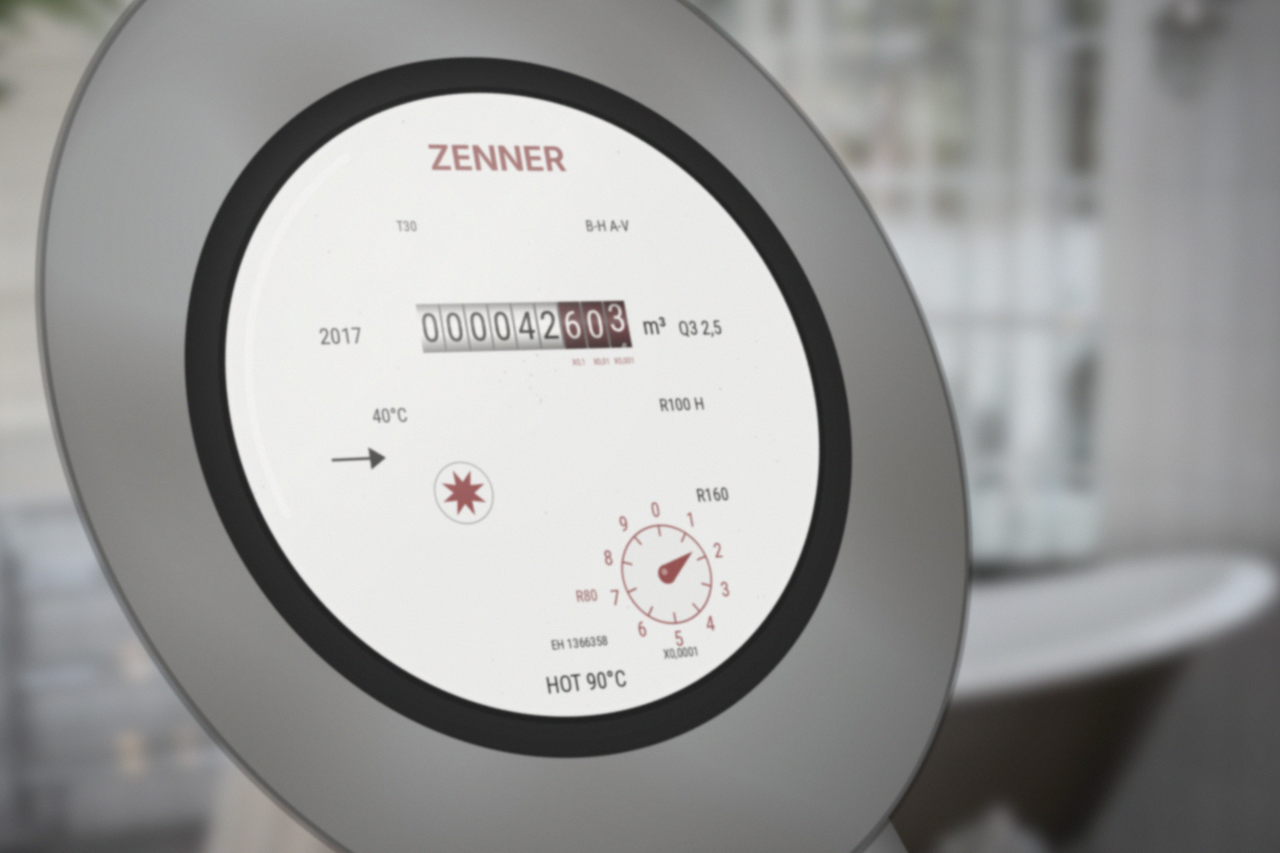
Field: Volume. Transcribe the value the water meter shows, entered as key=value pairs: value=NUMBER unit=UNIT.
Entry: value=42.6031 unit=m³
